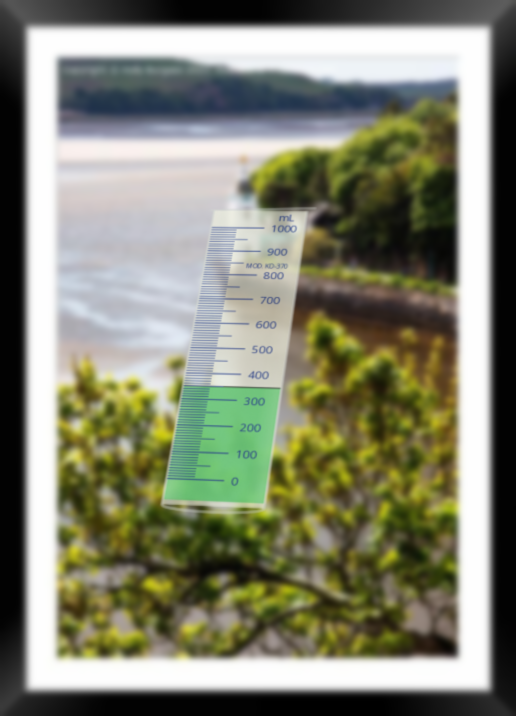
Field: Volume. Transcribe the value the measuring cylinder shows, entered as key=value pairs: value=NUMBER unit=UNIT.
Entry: value=350 unit=mL
